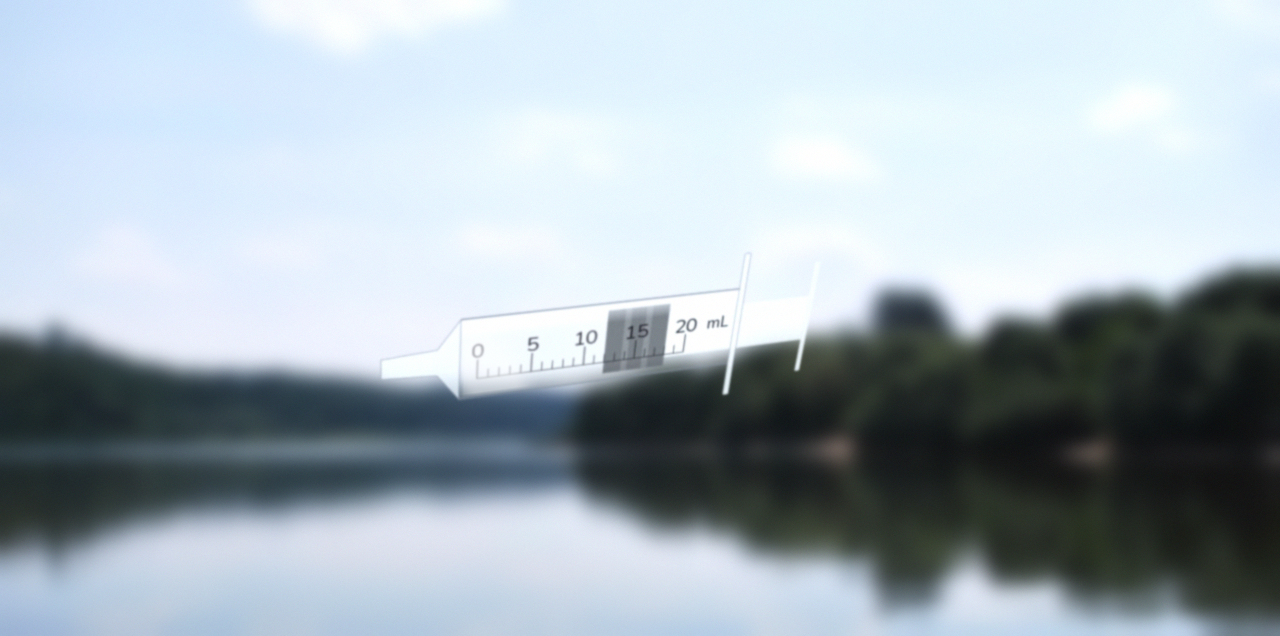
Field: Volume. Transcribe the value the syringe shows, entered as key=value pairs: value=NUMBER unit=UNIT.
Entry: value=12 unit=mL
